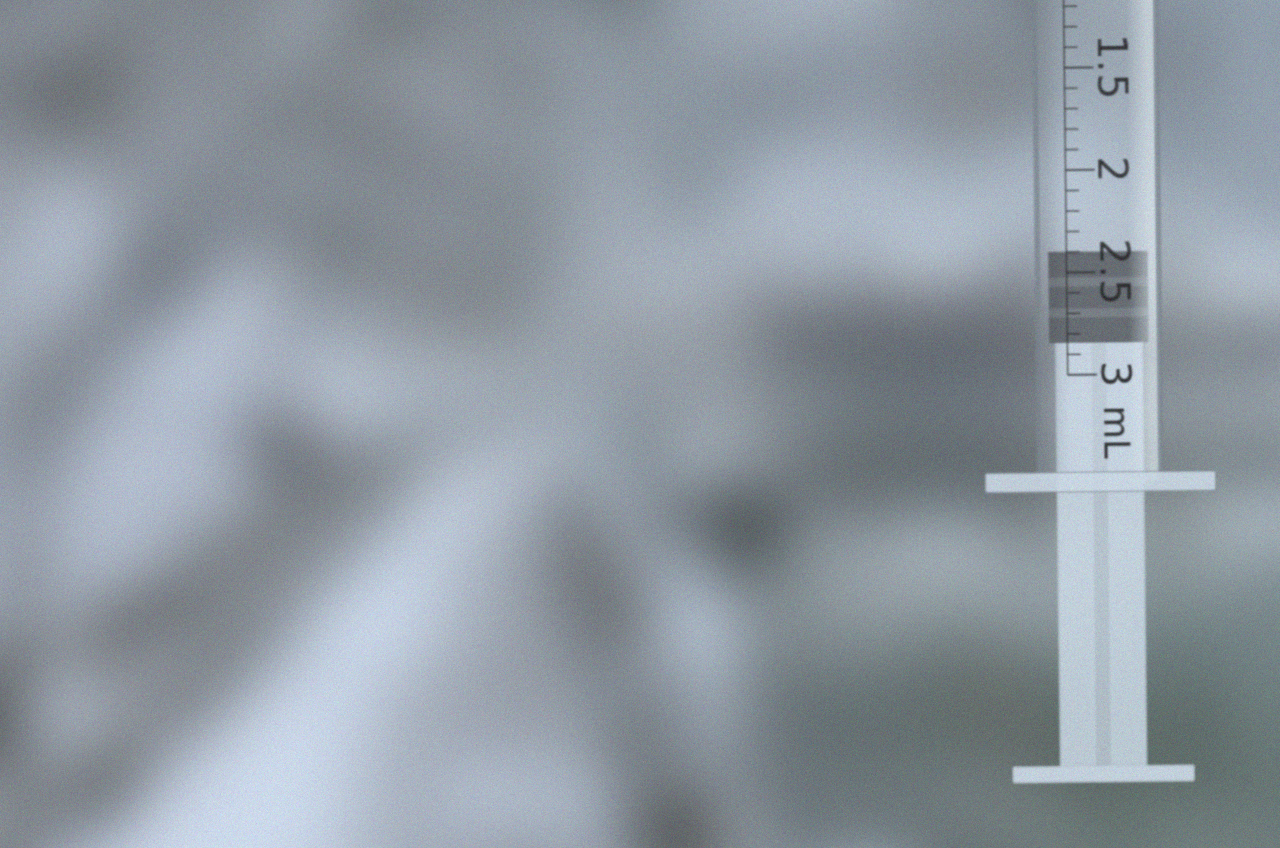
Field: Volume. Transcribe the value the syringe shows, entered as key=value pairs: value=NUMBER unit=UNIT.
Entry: value=2.4 unit=mL
